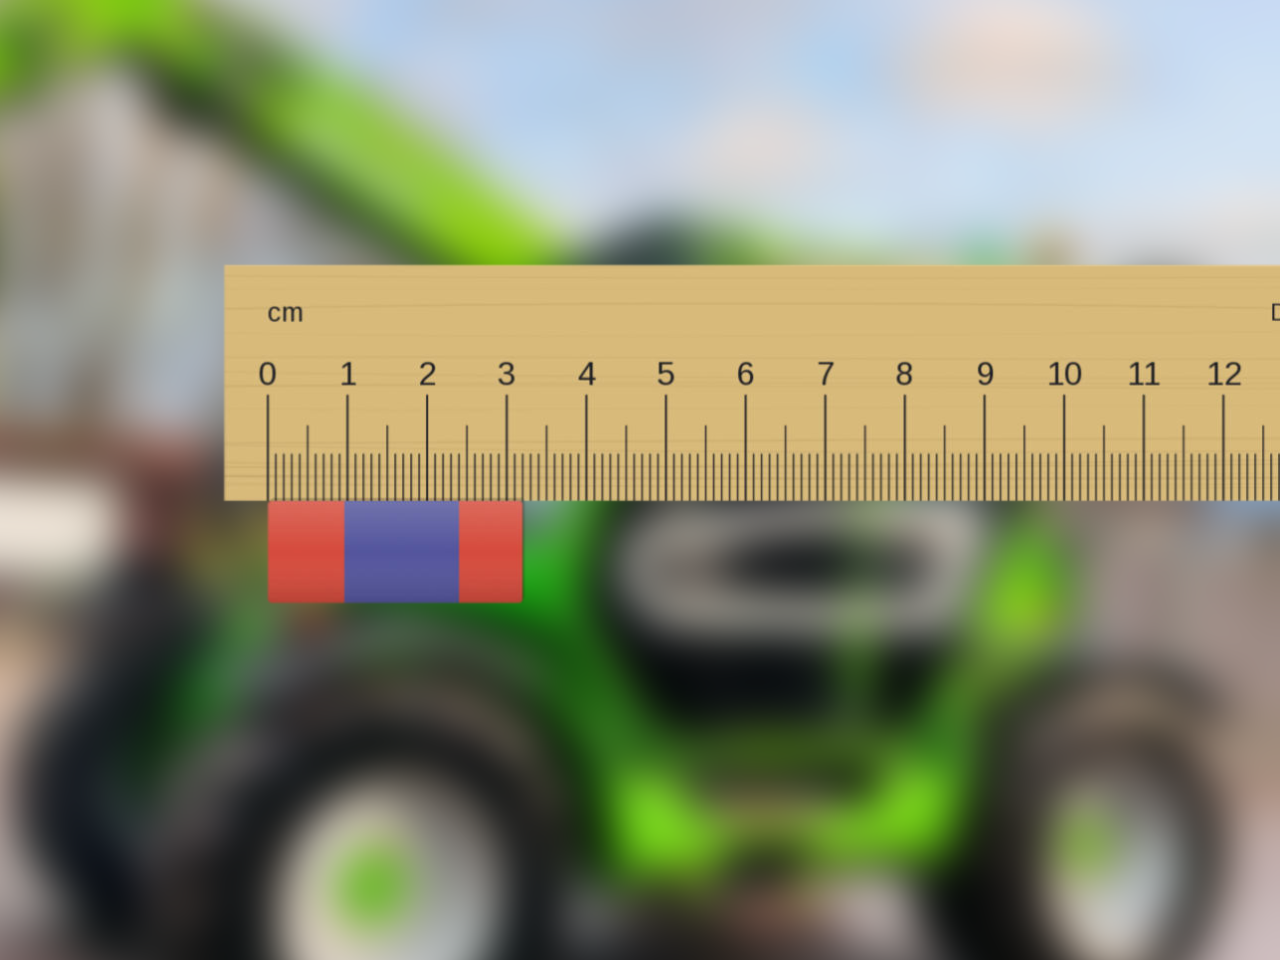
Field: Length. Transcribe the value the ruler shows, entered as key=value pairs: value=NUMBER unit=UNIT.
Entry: value=3.2 unit=cm
